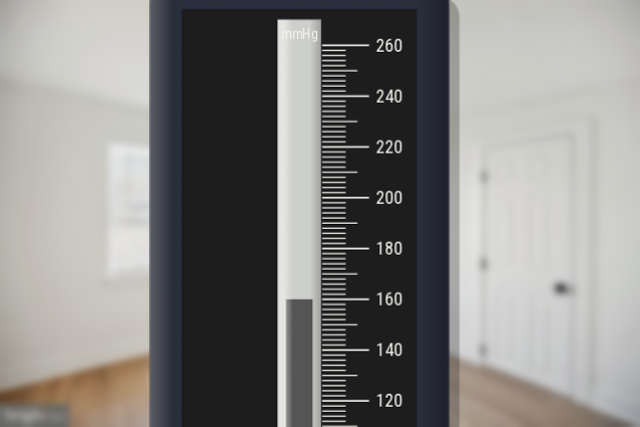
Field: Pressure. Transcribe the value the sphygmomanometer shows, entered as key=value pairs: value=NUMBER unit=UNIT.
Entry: value=160 unit=mmHg
